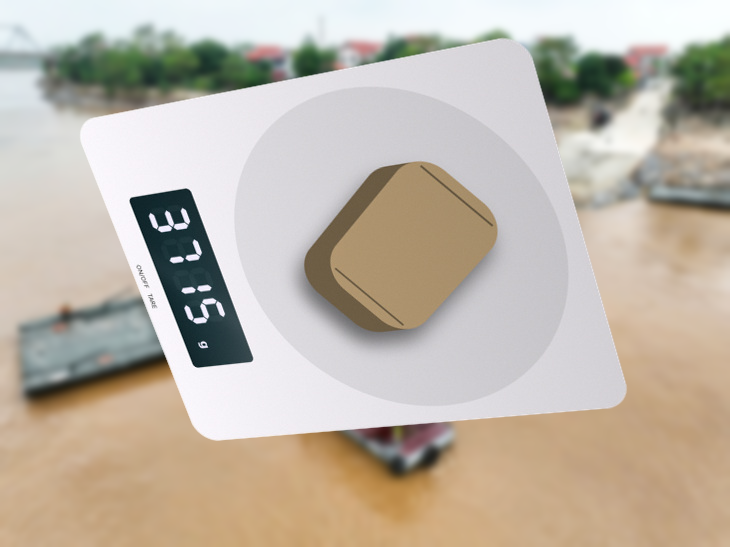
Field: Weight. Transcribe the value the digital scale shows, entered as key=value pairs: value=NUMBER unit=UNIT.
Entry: value=3715 unit=g
